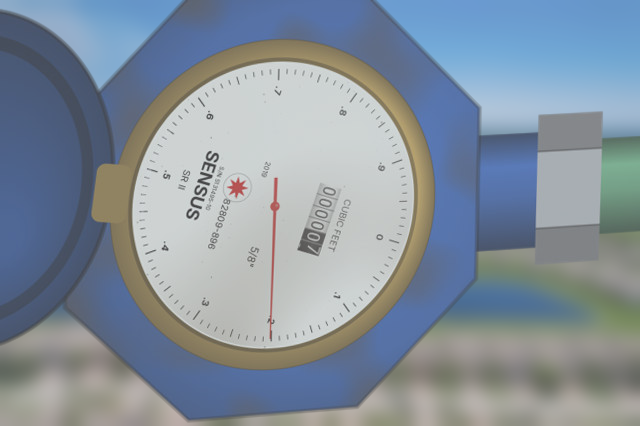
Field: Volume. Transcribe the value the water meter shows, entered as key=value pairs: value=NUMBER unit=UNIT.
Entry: value=7.20 unit=ft³
